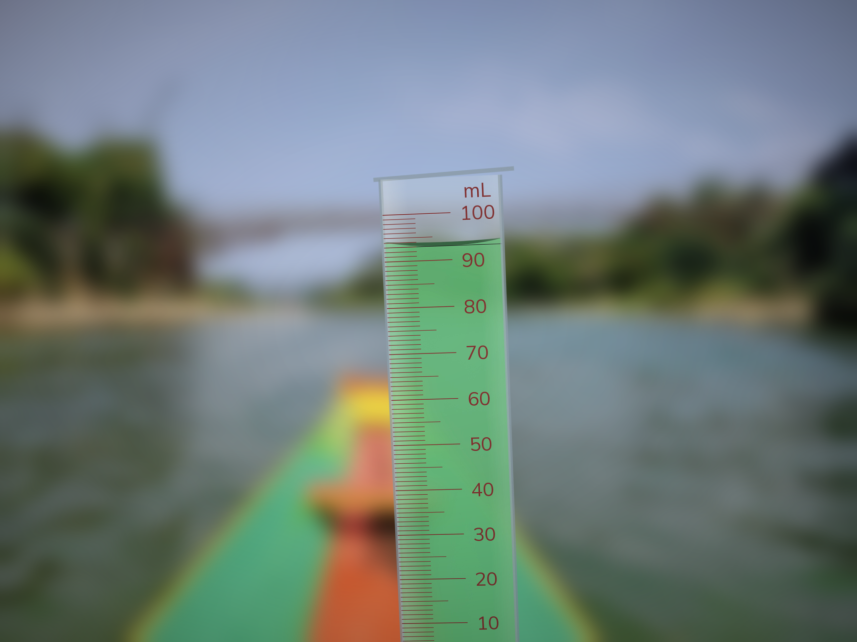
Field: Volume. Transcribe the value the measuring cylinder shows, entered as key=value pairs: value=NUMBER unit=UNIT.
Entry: value=93 unit=mL
